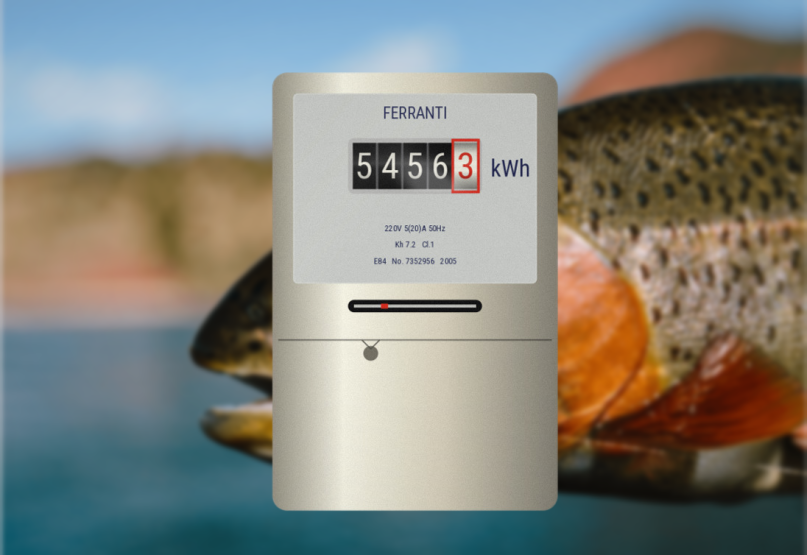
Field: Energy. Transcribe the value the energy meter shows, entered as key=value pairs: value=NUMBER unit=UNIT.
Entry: value=5456.3 unit=kWh
